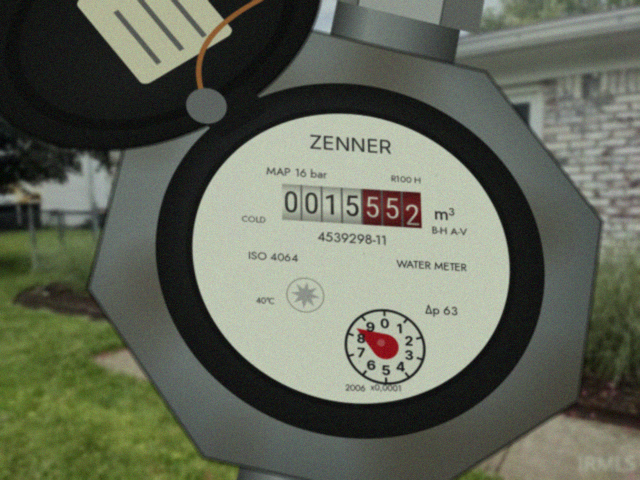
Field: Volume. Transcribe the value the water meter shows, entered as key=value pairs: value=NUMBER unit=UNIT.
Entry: value=15.5518 unit=m³
